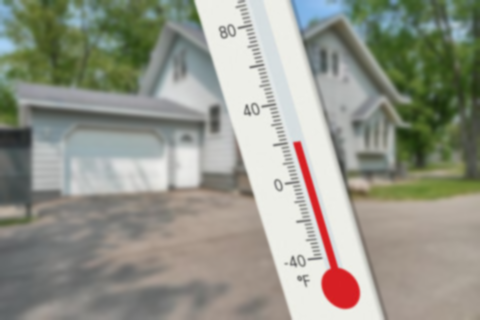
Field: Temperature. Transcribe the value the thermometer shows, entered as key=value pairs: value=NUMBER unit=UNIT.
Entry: value=20 unit=°F
